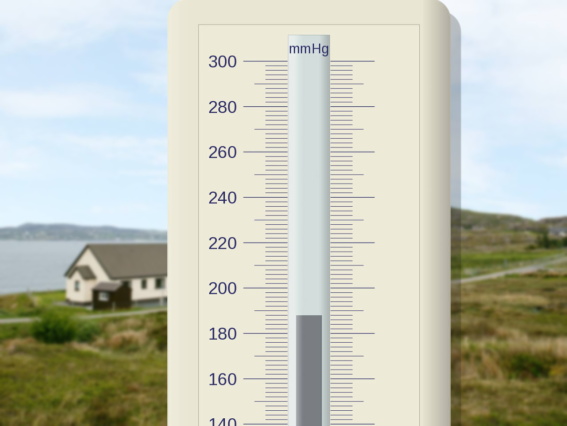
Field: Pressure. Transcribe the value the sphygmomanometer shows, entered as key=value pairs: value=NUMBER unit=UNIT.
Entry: value=188 unit=mmHg
